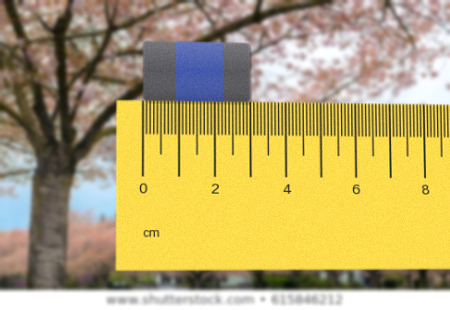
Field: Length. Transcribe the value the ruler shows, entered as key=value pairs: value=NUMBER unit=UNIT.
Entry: value=3 unit=cm
